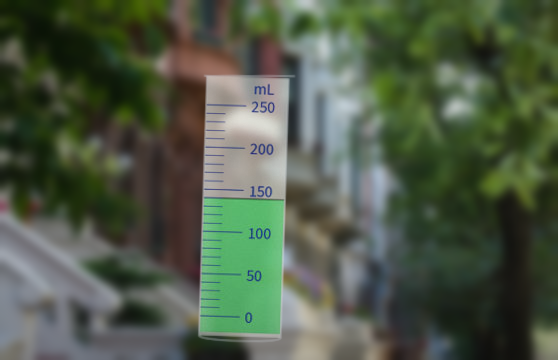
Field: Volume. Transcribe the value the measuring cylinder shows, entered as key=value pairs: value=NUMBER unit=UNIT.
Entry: value=140 unit=mL
